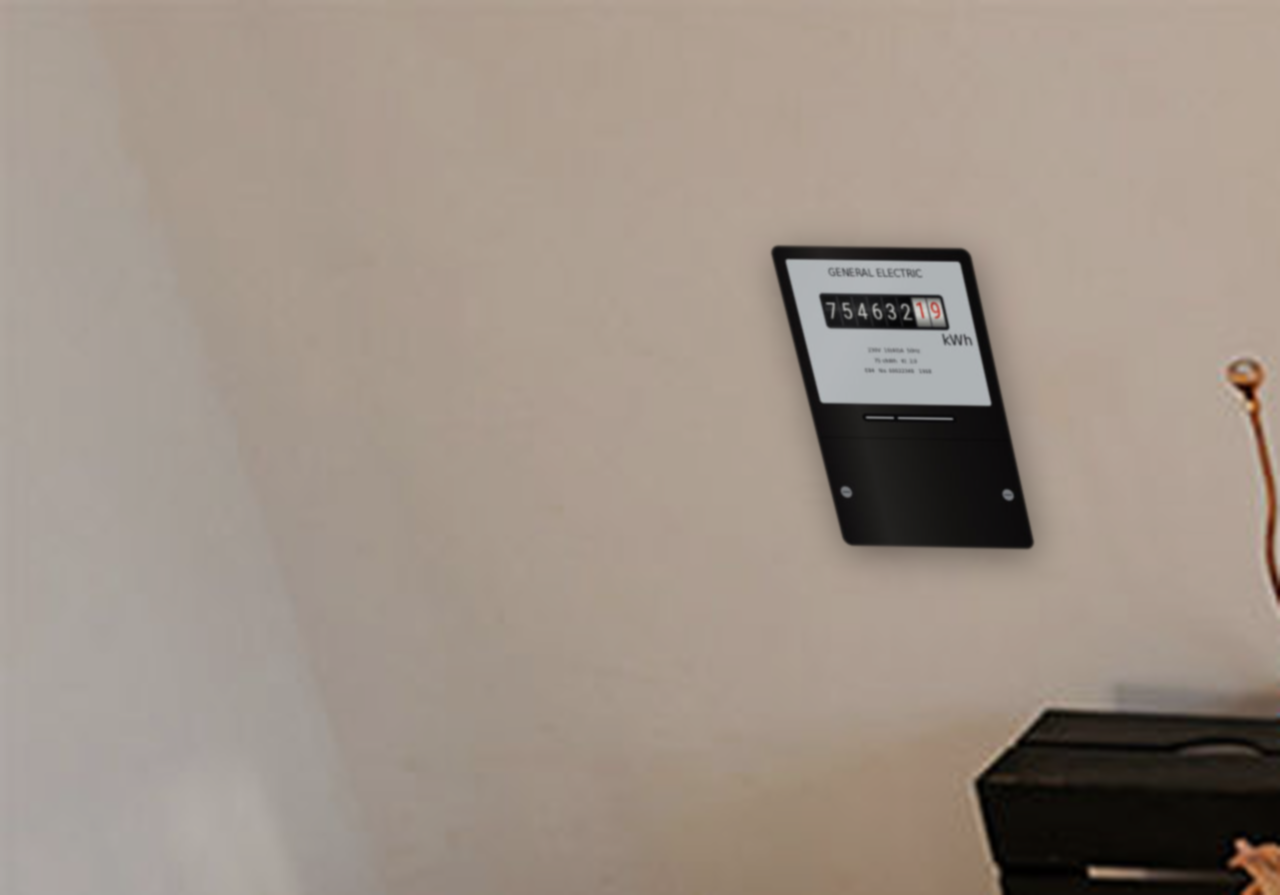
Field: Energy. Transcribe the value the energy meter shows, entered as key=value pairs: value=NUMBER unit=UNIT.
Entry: value=754632.19 unit=kWh
